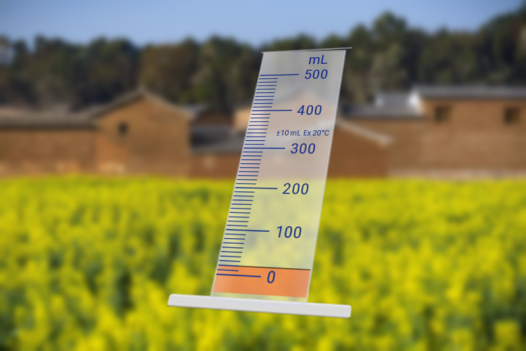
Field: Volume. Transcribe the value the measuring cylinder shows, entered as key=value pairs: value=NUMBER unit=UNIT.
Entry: value=20 unit=mL
